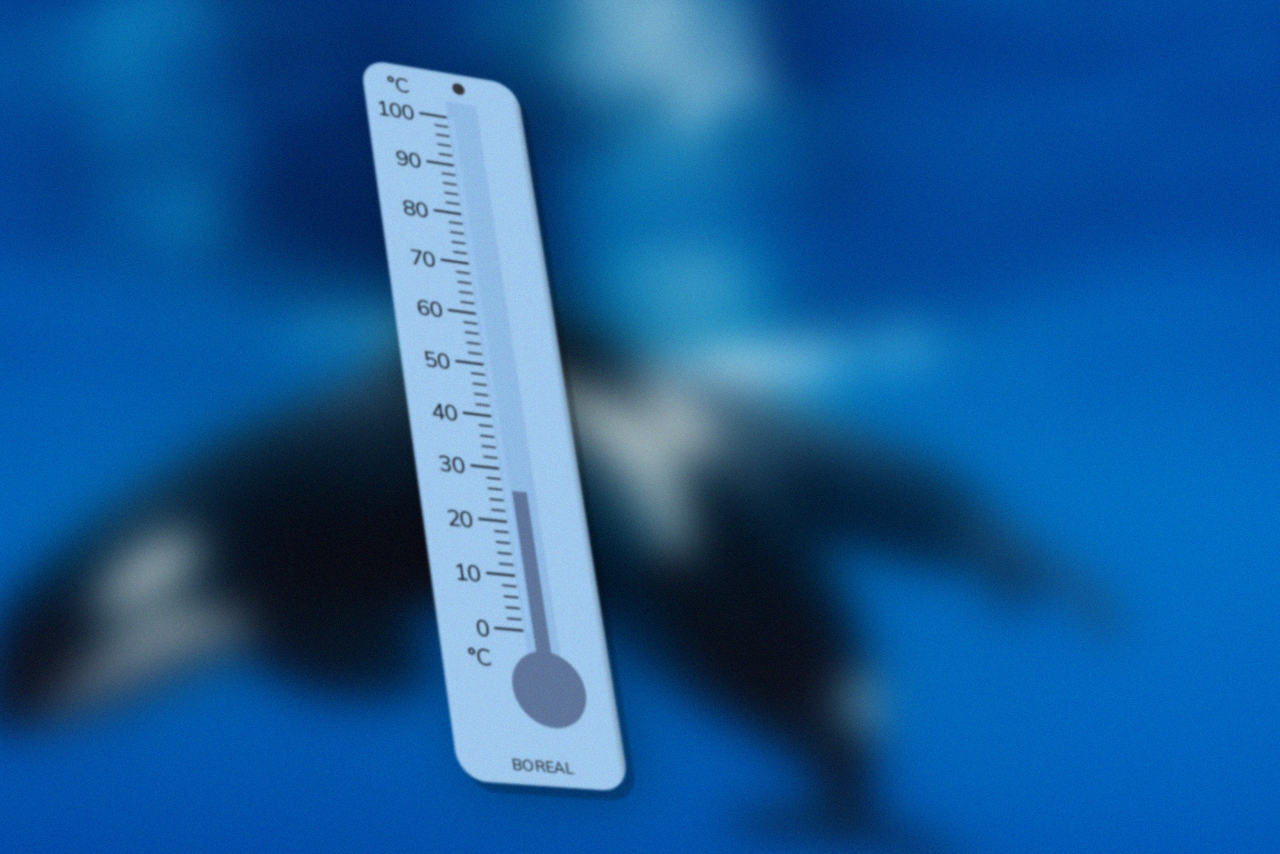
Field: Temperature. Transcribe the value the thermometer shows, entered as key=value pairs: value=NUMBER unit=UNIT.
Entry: value=26 unit=°C
